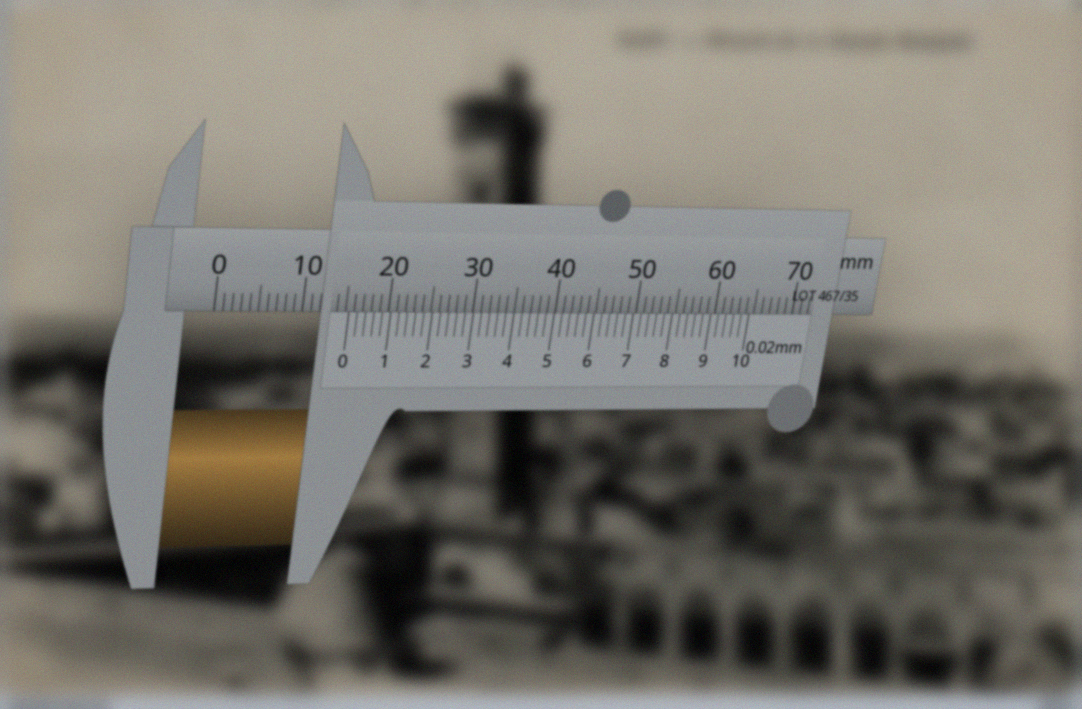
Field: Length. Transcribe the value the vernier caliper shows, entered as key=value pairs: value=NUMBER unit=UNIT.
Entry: value=15.4 unit=mm
